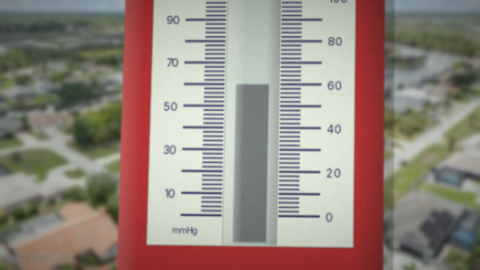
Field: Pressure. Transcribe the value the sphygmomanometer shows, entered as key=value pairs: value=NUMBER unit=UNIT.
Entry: value=60 unit=mmHg
